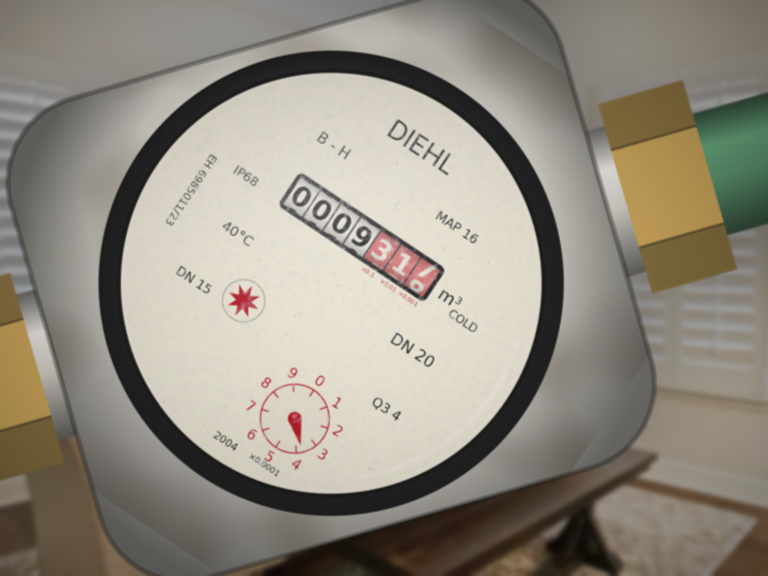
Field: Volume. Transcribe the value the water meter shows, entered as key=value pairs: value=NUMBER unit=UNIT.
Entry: value=9.3173 unit=m³
